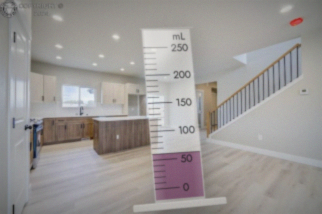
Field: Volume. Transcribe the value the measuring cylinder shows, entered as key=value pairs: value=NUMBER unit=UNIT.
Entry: value=60 unit=mL
